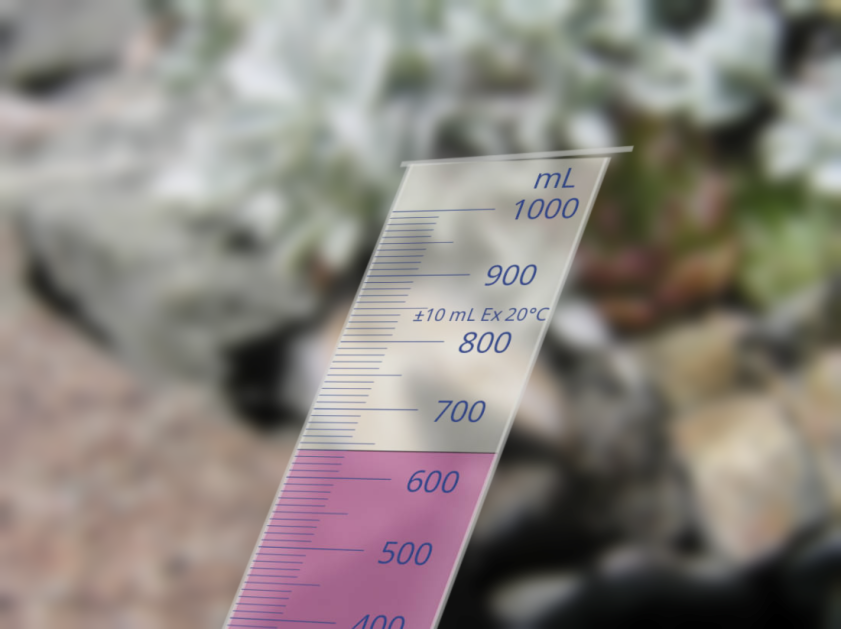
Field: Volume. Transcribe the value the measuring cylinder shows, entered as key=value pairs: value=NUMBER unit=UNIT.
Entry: value=640 unit=mL
